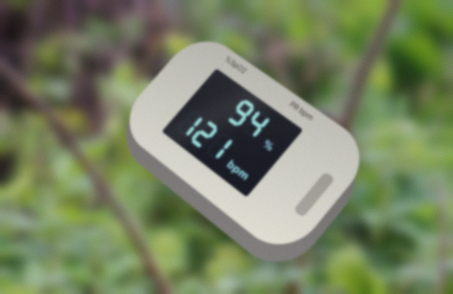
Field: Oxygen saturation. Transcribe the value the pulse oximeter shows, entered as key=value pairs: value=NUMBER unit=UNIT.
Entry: value=94 unit=%
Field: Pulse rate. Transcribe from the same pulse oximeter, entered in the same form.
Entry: value=121 unit=bpm
